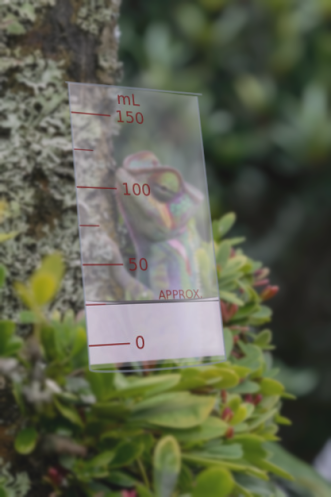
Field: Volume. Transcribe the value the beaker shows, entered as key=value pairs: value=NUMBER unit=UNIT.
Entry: value=25 unit=mL
